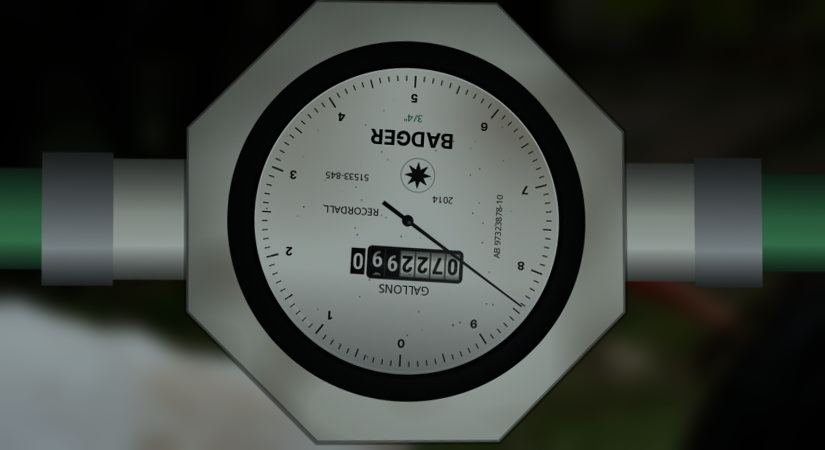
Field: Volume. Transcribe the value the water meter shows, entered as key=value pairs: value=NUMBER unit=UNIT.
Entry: value=722988.4 unit=gal
